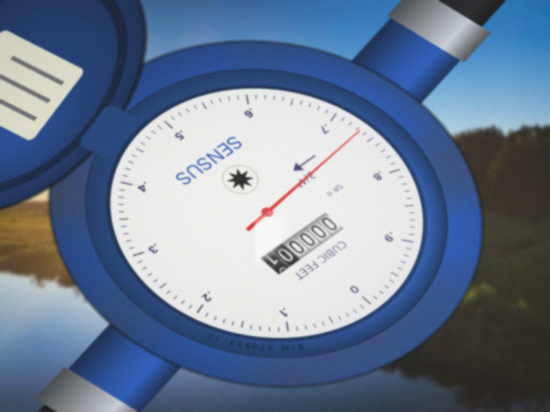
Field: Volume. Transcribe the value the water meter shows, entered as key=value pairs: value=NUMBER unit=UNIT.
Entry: value=0.73 unit=ft³
